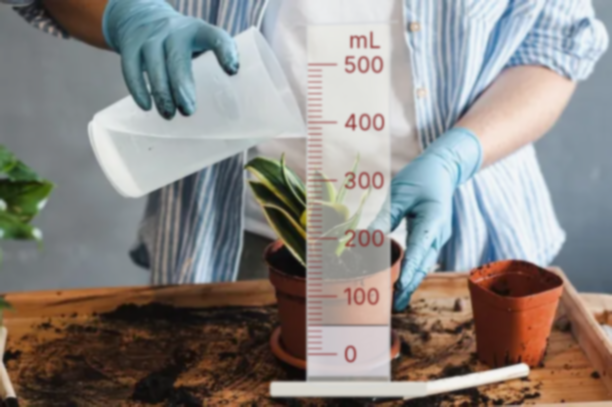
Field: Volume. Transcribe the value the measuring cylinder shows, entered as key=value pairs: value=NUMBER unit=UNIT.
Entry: value=50 unit=mL
